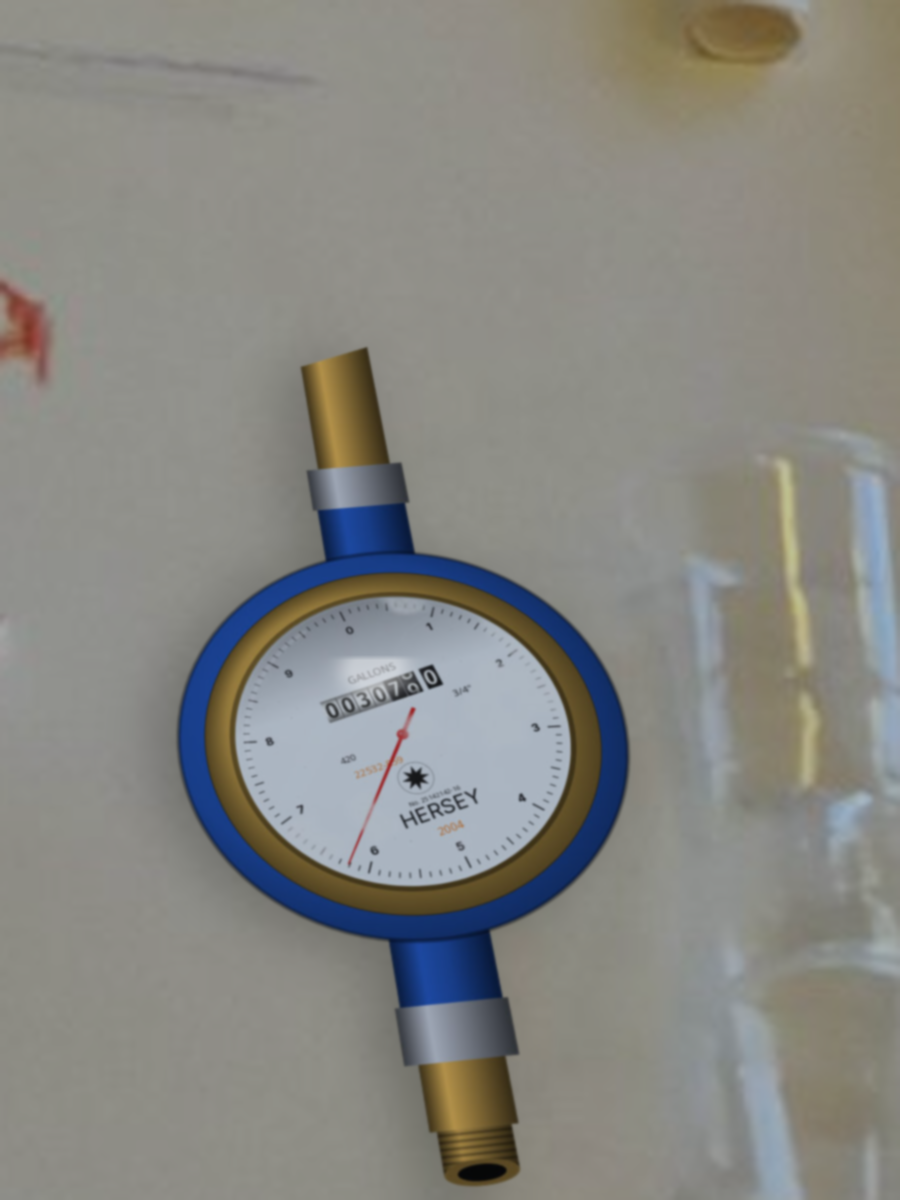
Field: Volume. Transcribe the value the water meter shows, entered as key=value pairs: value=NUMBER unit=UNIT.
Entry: value=30786.2 unit=gal
